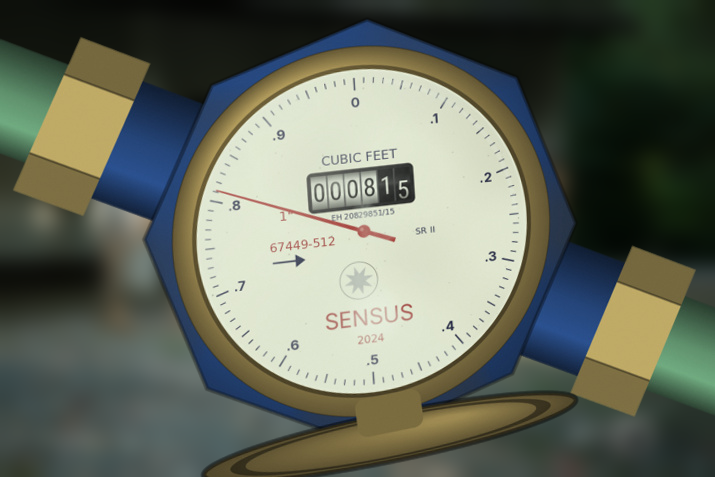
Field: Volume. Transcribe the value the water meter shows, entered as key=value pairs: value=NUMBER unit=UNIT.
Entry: value=814.81 unit=ft³
